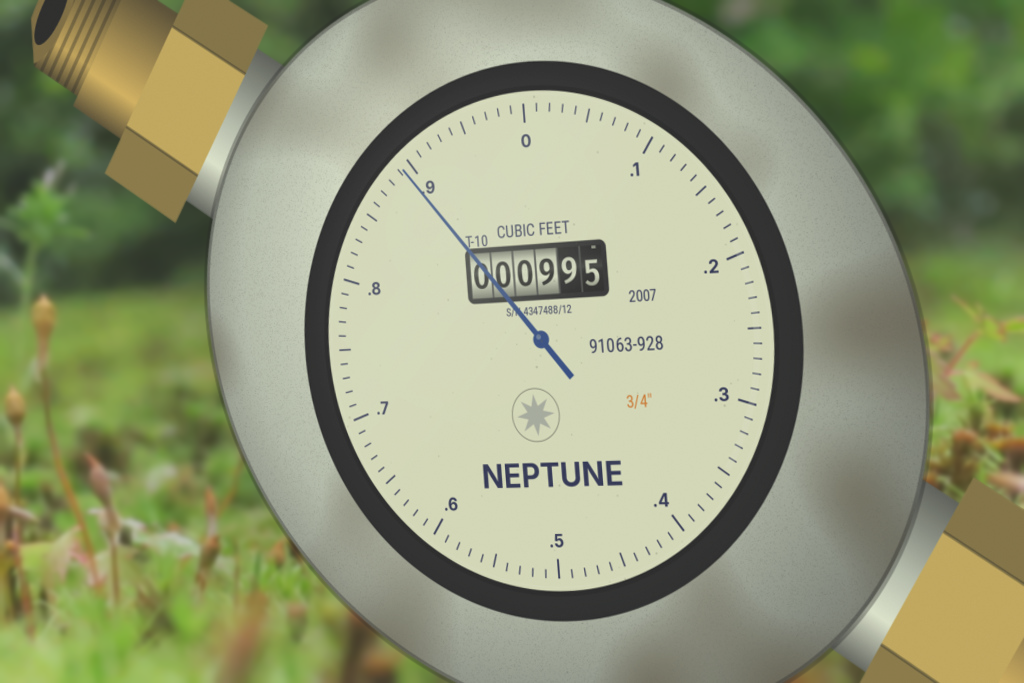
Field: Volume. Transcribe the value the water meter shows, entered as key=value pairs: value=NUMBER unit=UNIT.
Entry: value=994.89 unit=ft³
